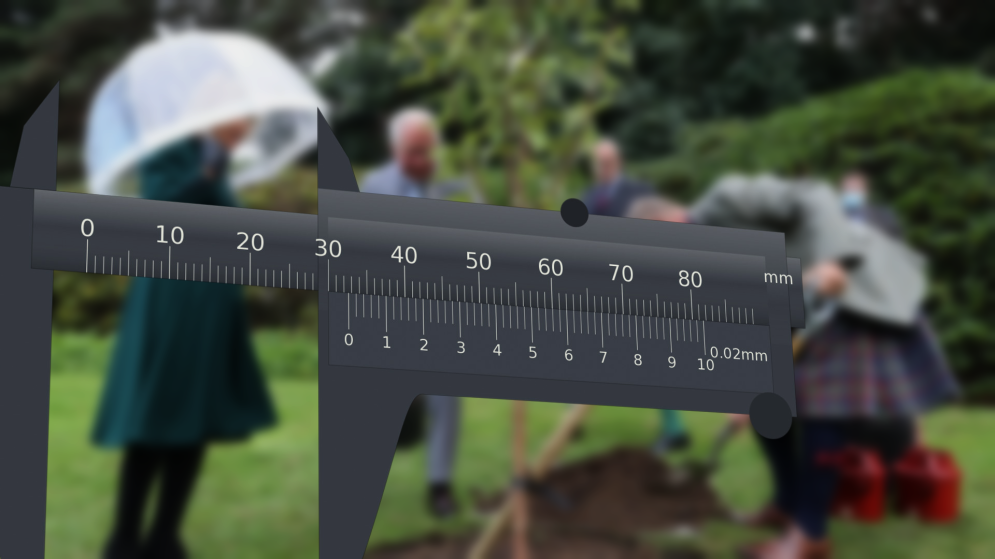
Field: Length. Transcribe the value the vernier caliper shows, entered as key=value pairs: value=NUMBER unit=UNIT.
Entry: value=32.6 unit=mm
